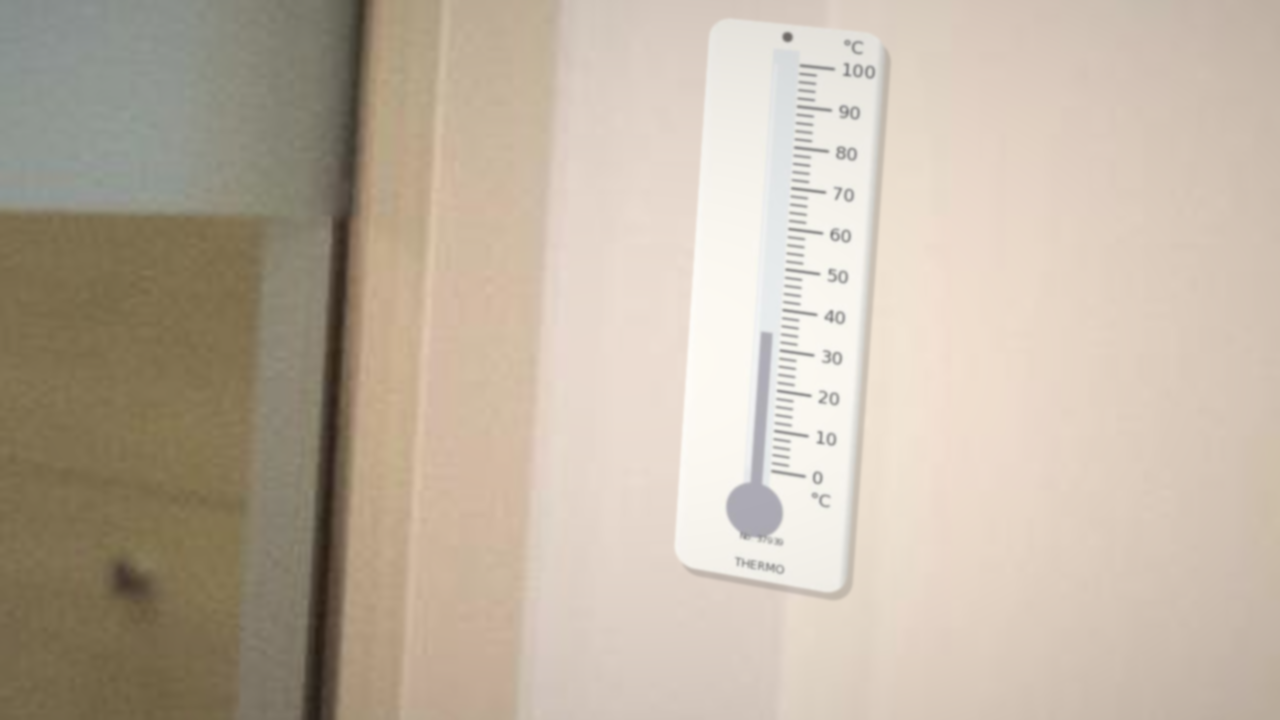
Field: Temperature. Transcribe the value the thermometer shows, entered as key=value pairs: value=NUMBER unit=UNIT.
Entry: value=34 unit=°C
